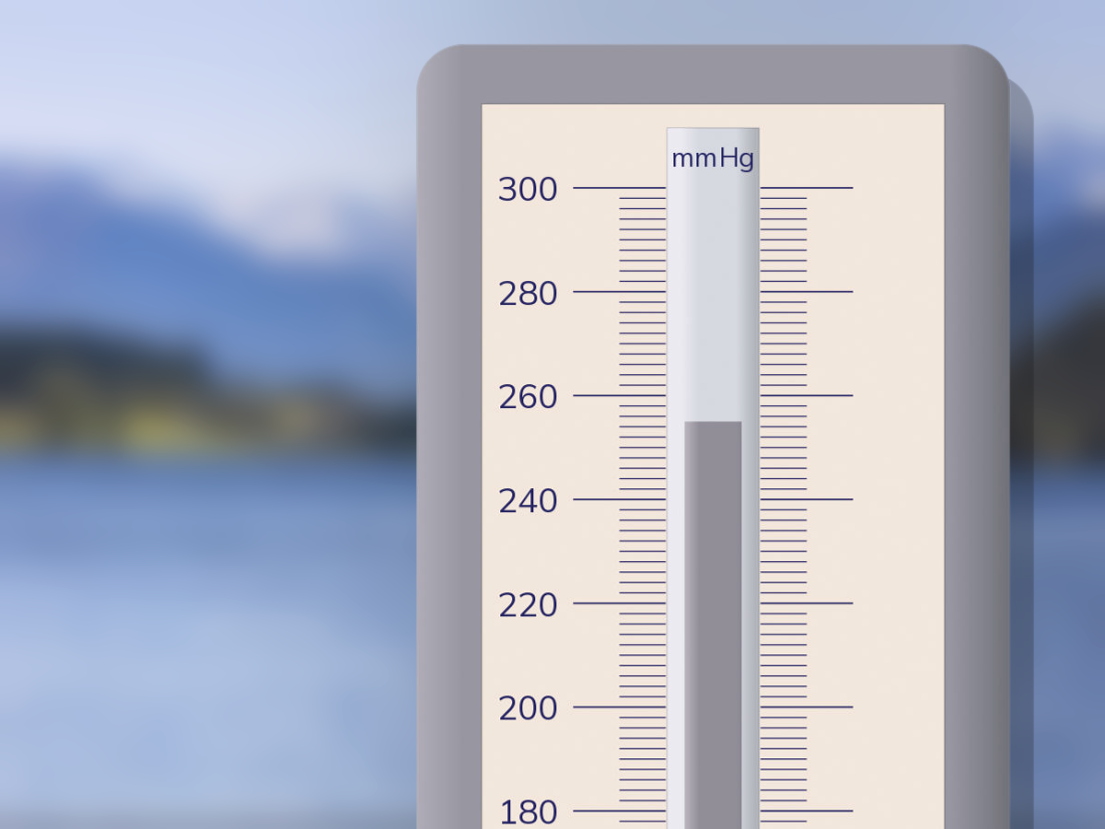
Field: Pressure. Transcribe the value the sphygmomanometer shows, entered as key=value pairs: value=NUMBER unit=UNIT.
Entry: value=255 unit=mmHg
